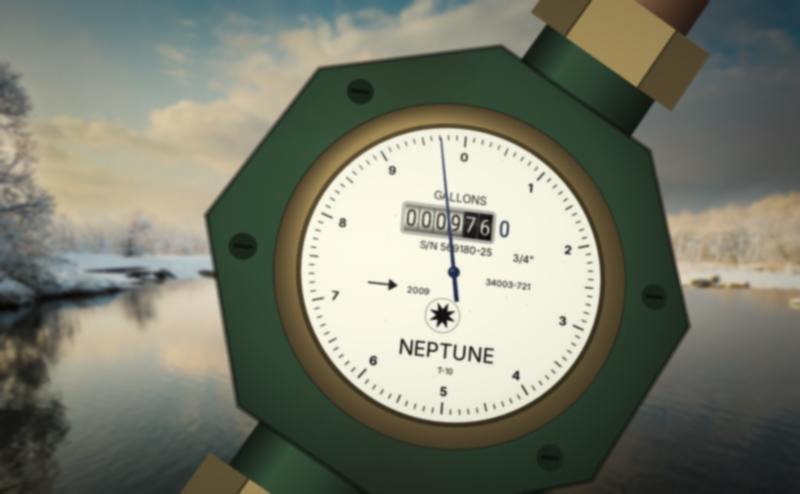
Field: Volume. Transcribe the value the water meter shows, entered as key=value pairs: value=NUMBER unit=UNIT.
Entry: value=9759.7 unit=gal
